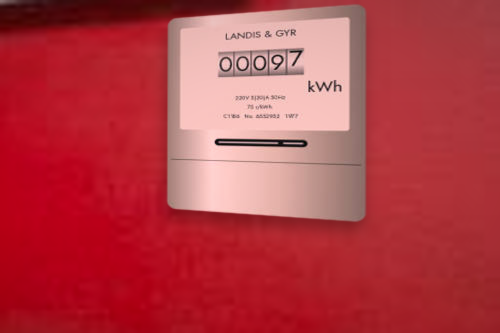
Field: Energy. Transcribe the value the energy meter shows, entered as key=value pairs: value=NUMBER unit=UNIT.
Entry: value=97 unit=kWh
